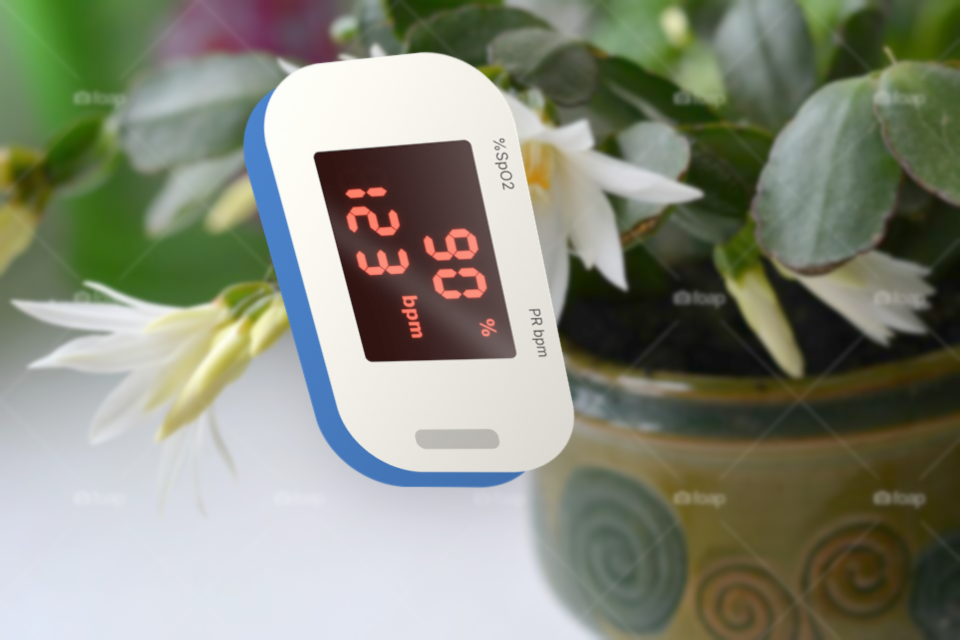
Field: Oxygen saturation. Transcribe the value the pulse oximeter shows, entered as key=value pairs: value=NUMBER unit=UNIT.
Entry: value=90 unit=%
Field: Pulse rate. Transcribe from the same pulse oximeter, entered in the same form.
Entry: value=123 unit=bpm
